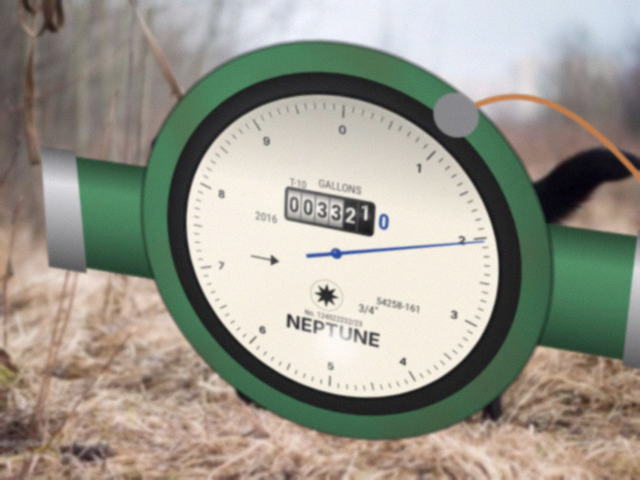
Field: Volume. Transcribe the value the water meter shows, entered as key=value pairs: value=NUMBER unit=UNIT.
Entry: value=33212.0 unit=gal
